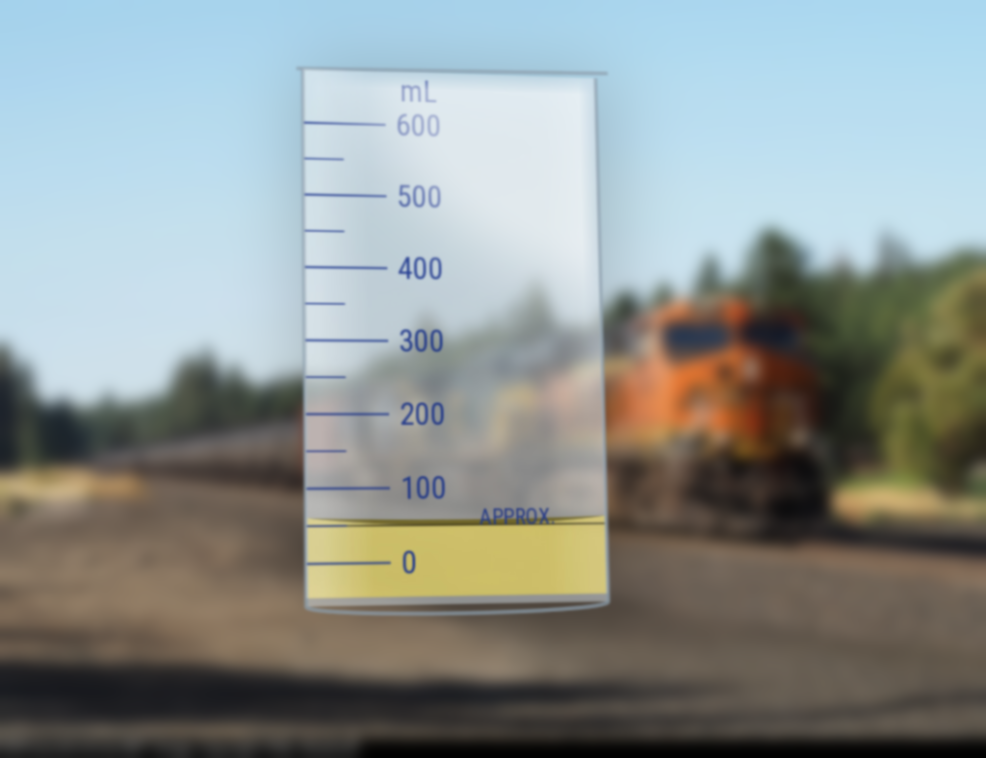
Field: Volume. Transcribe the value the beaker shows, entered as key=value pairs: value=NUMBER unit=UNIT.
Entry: value=50 unit=mL
